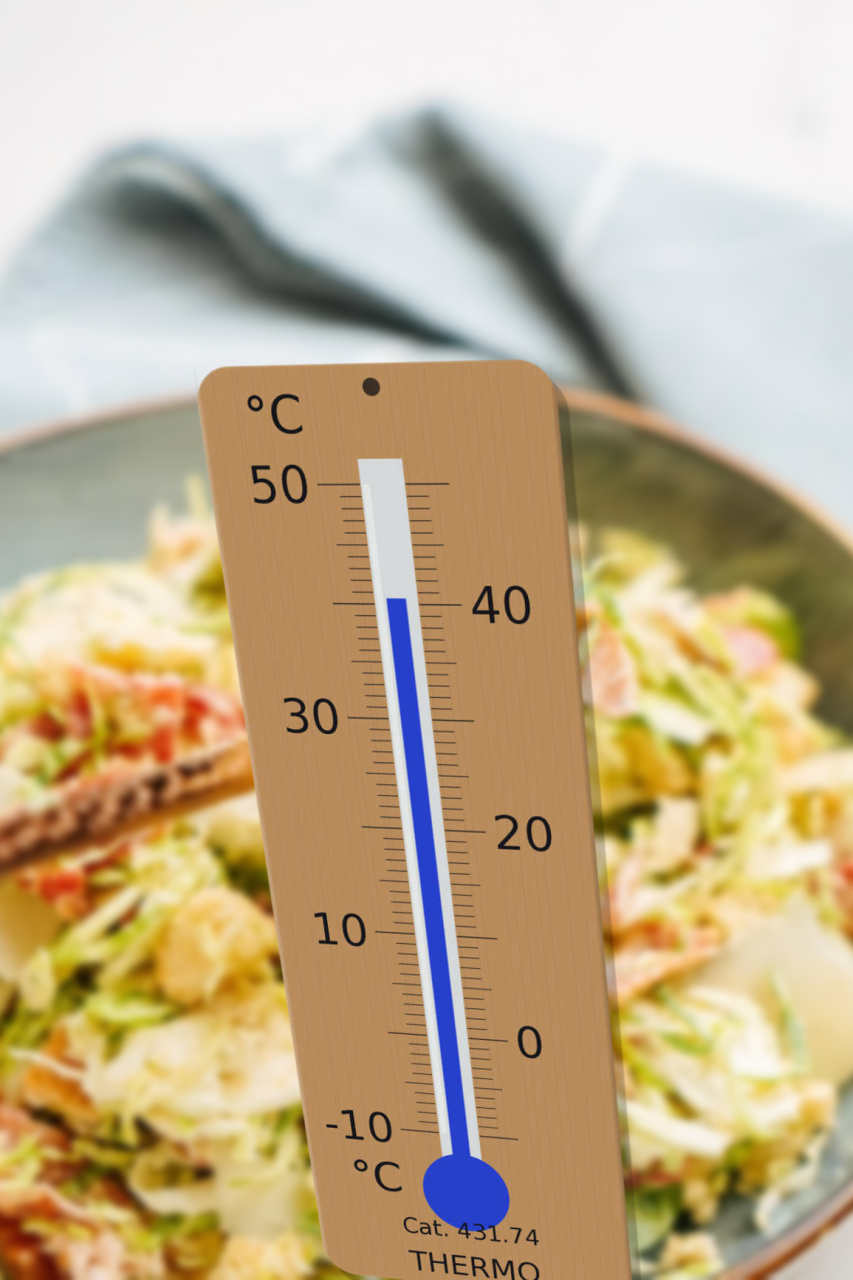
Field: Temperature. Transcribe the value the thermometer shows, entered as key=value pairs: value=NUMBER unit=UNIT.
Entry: value=40.5 unit=°C
